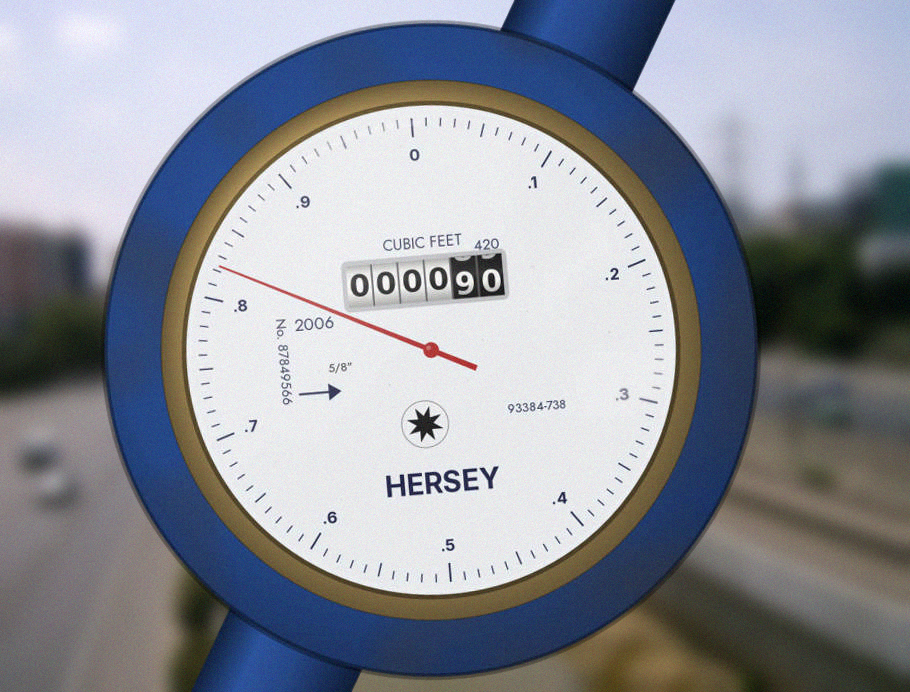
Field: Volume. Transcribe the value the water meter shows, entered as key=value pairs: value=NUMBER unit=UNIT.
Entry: value=89.82 unit=ft³
